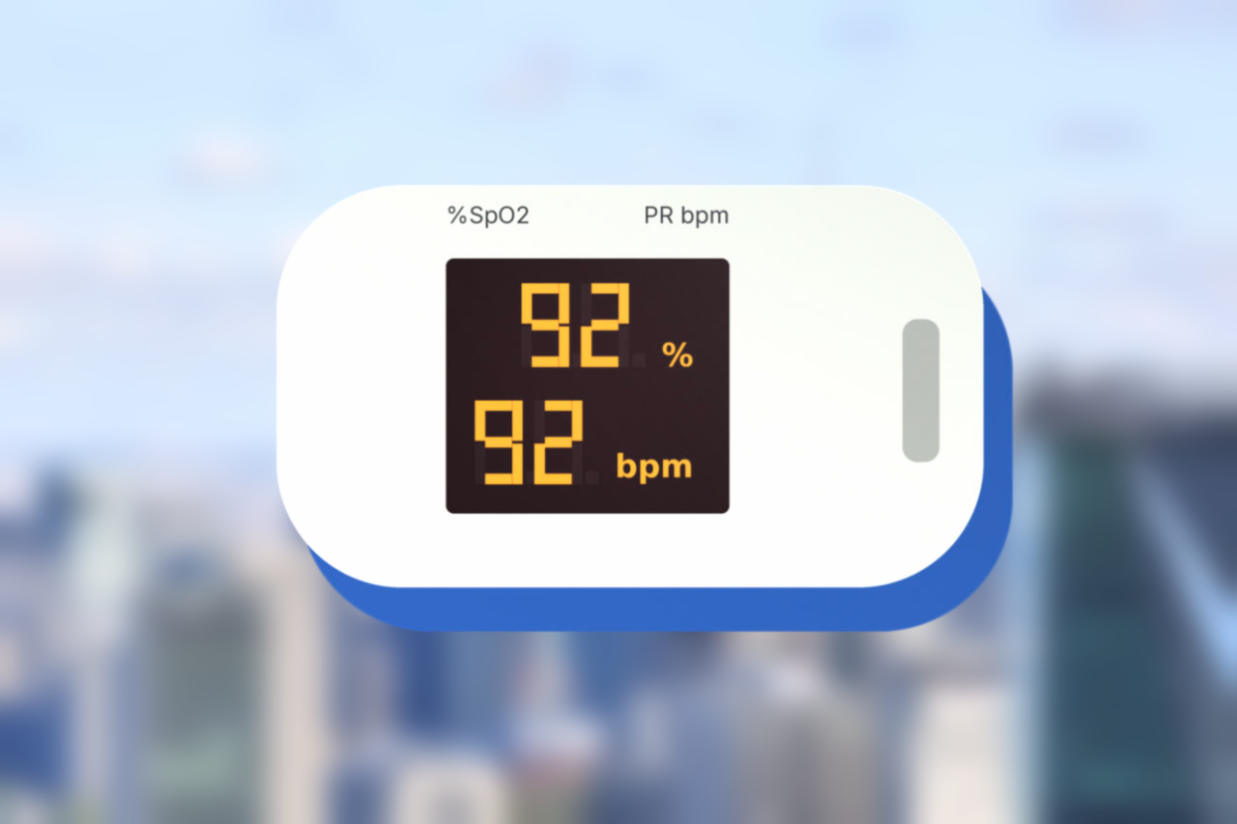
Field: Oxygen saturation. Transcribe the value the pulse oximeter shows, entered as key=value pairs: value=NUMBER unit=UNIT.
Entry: value=92 unit=%
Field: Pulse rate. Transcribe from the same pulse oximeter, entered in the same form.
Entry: value=92 unit=bpm
